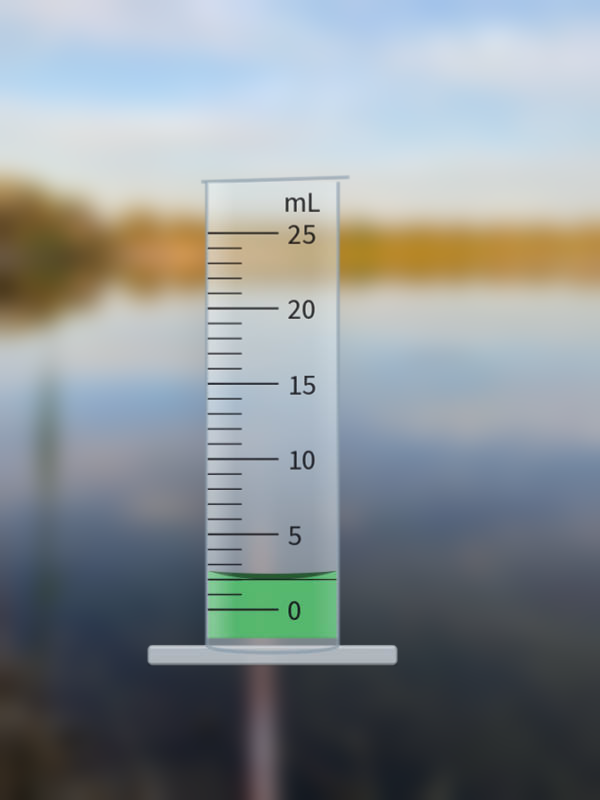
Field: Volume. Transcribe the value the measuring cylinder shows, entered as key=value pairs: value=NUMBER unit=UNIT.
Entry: value=2 unit=mL
